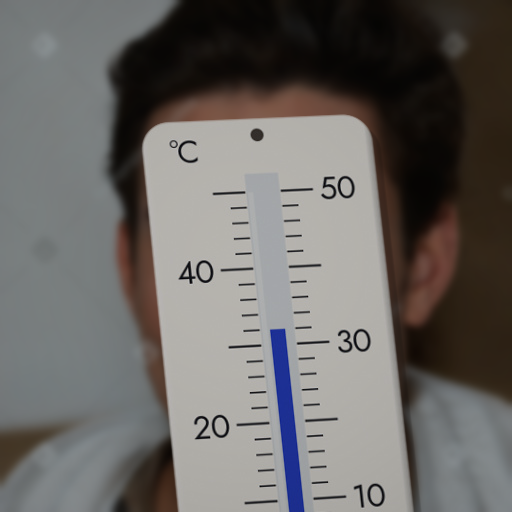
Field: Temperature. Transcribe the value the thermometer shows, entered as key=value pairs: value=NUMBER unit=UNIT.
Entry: value=32 unit=°C
